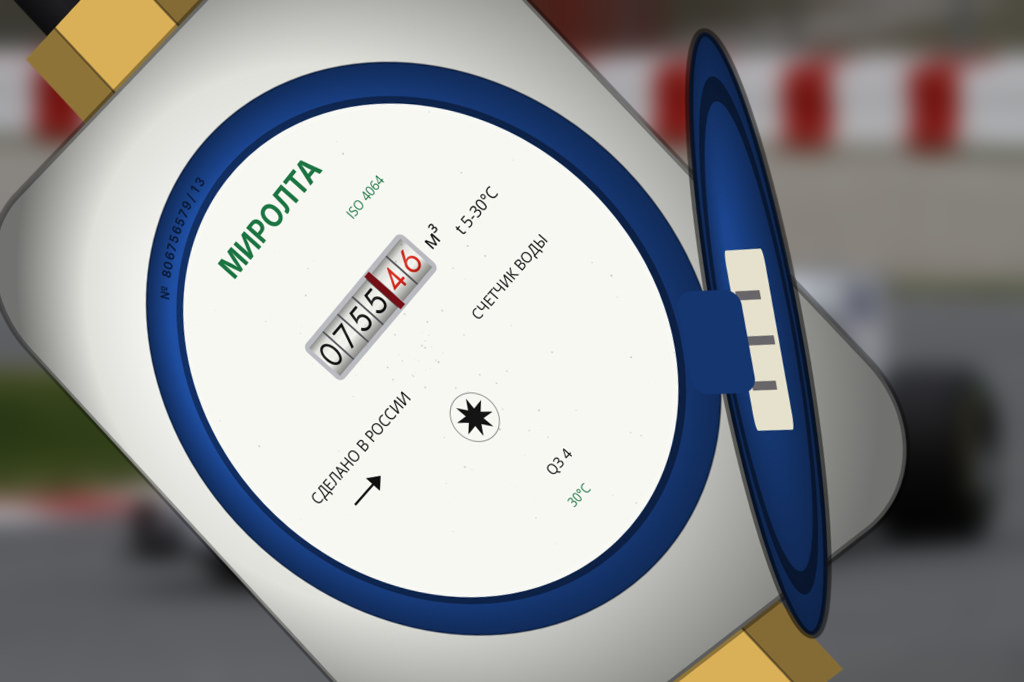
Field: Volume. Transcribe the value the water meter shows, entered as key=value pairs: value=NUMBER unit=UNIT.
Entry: value=755.46 unit=m³
